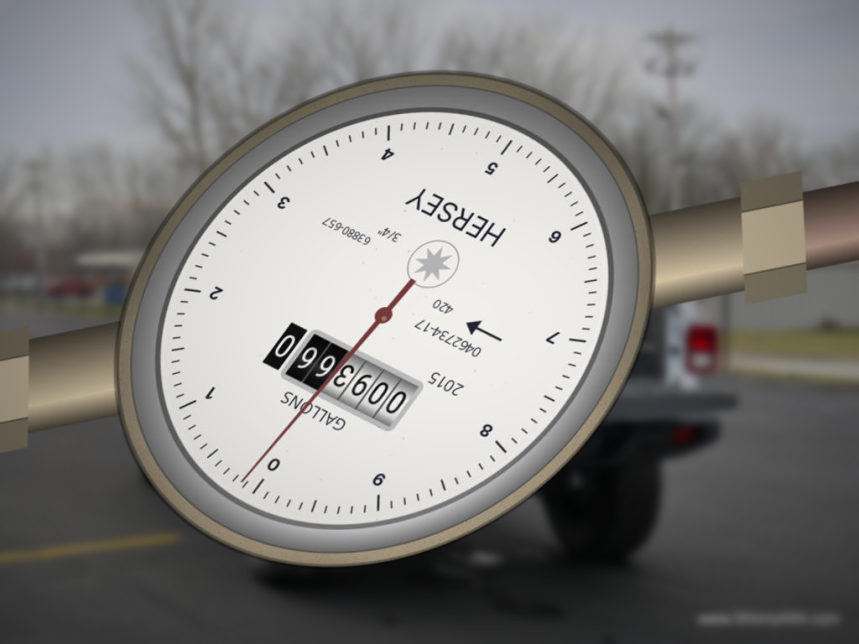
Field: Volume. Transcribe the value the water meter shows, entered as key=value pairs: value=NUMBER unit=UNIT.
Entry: value=93660.1 unit=gal
